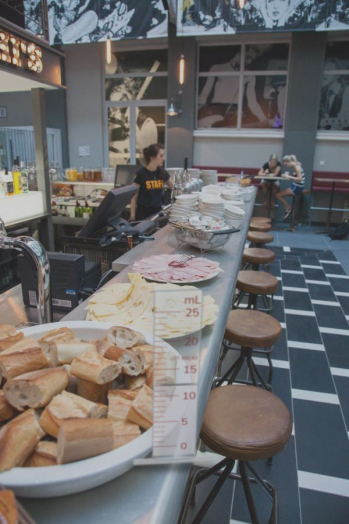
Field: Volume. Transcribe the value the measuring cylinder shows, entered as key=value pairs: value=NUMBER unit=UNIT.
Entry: value=12 unit=mL
